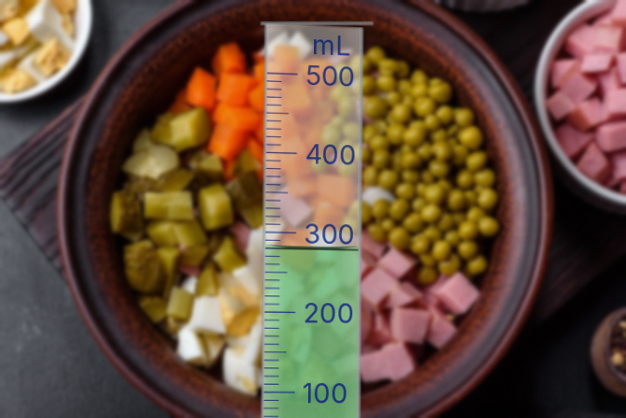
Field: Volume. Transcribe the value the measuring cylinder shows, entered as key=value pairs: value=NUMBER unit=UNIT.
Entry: value=280 unit=mL
